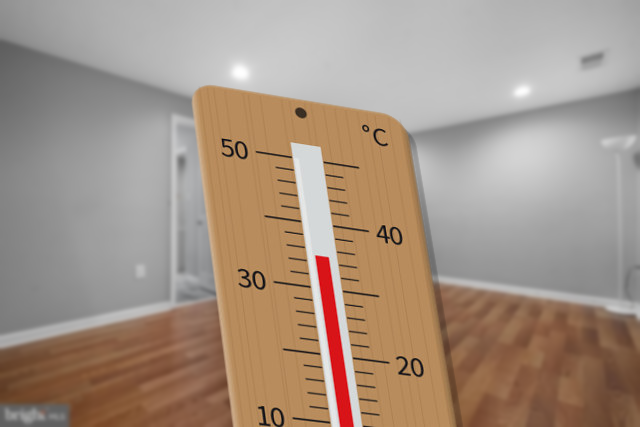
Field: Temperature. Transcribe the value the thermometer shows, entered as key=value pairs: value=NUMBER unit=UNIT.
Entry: value=35 unit=°C
